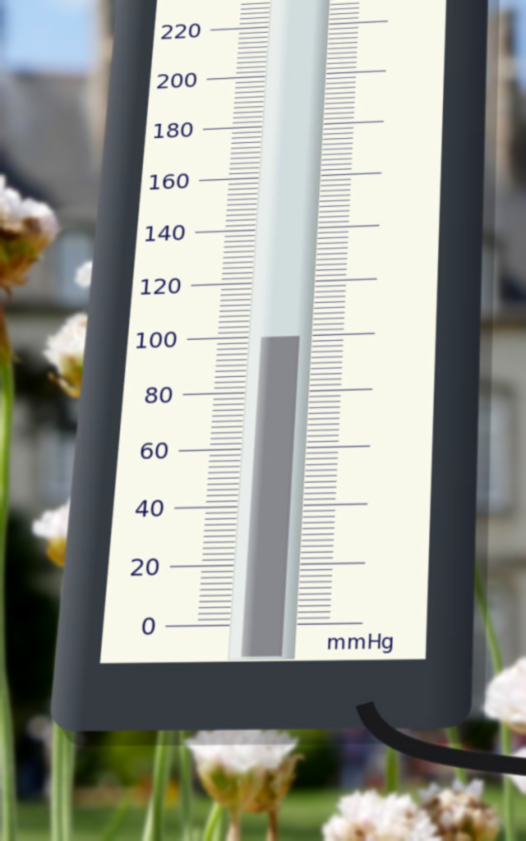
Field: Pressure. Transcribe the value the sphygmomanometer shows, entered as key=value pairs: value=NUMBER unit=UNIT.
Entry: value=100 unit=mmHg
